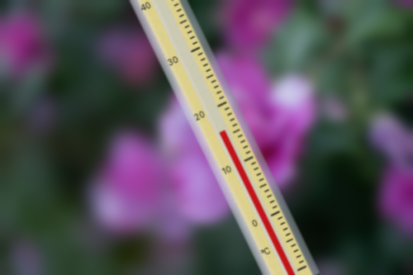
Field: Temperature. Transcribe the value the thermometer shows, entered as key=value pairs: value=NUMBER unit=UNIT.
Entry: value=16 unit=°C
